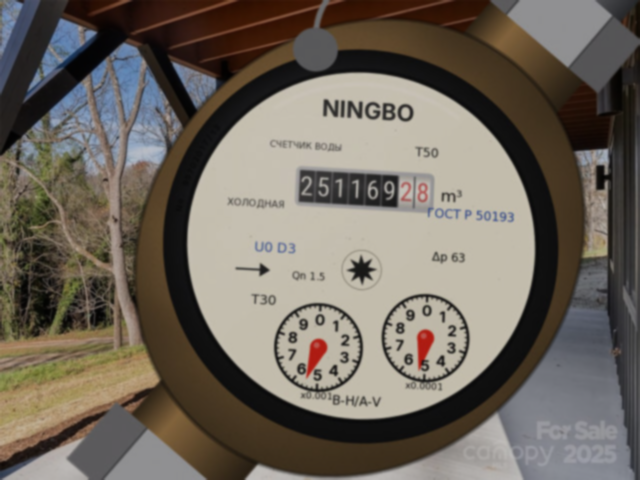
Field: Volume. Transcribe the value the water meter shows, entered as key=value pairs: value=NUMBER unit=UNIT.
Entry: value=251169.2855 unit=m³
